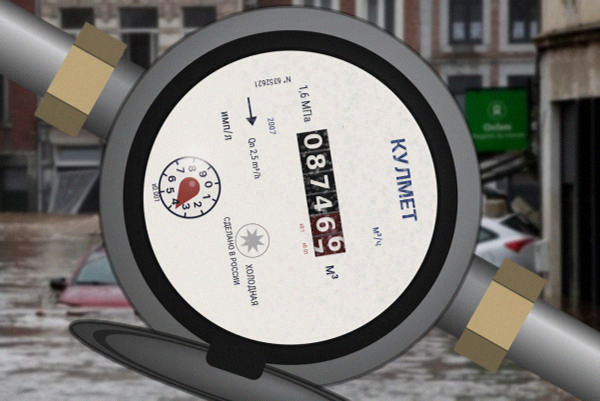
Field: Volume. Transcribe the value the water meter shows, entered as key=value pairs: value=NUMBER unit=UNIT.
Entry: value=874.663 unit=m³
